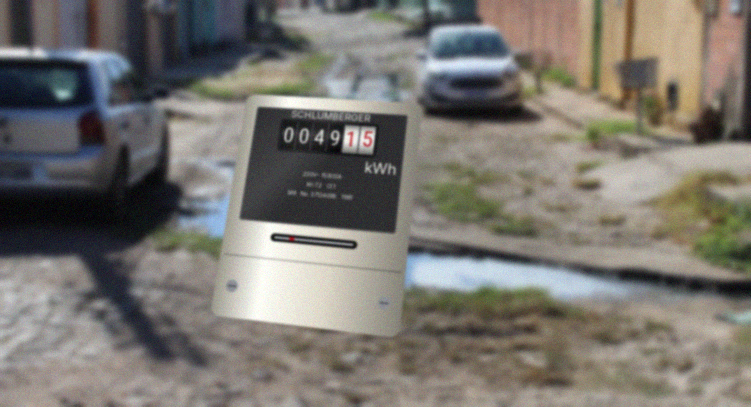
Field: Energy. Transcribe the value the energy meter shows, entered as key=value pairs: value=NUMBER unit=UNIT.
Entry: value=49.15 unit=kWh
